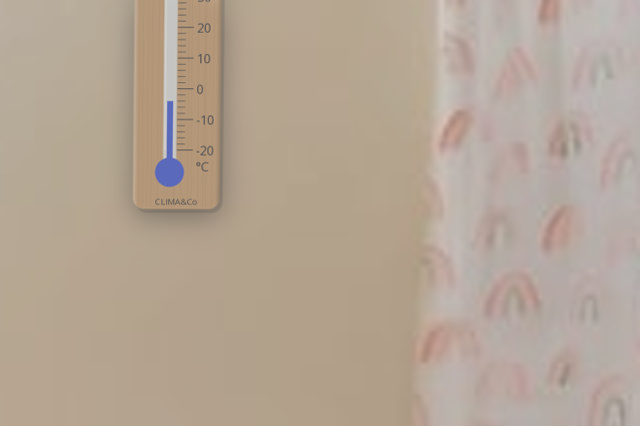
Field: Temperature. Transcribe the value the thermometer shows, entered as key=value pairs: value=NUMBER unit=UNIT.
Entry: value=-4 unit=°C
